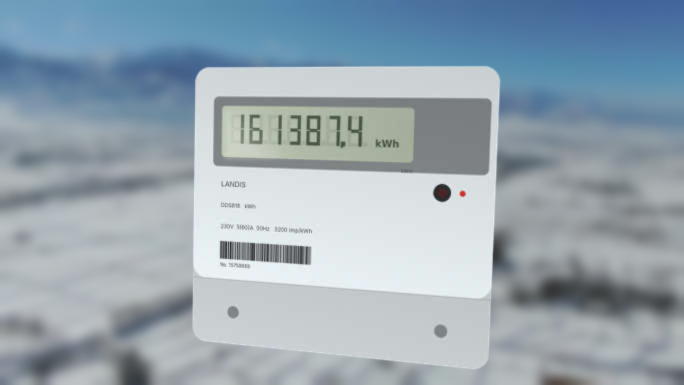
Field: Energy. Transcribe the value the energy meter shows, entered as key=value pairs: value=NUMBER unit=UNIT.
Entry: value=161387.4 unit=kWh
